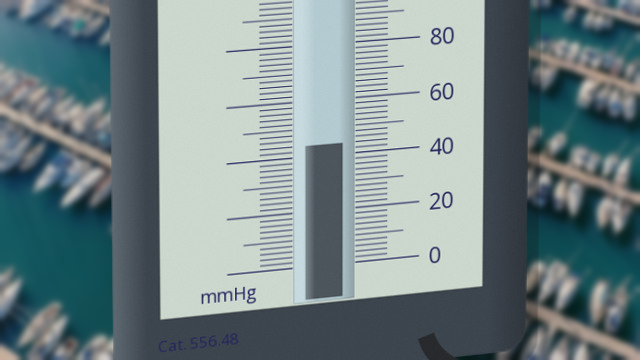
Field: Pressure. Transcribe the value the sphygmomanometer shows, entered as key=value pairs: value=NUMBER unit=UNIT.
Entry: value=44 unit=mmHg
